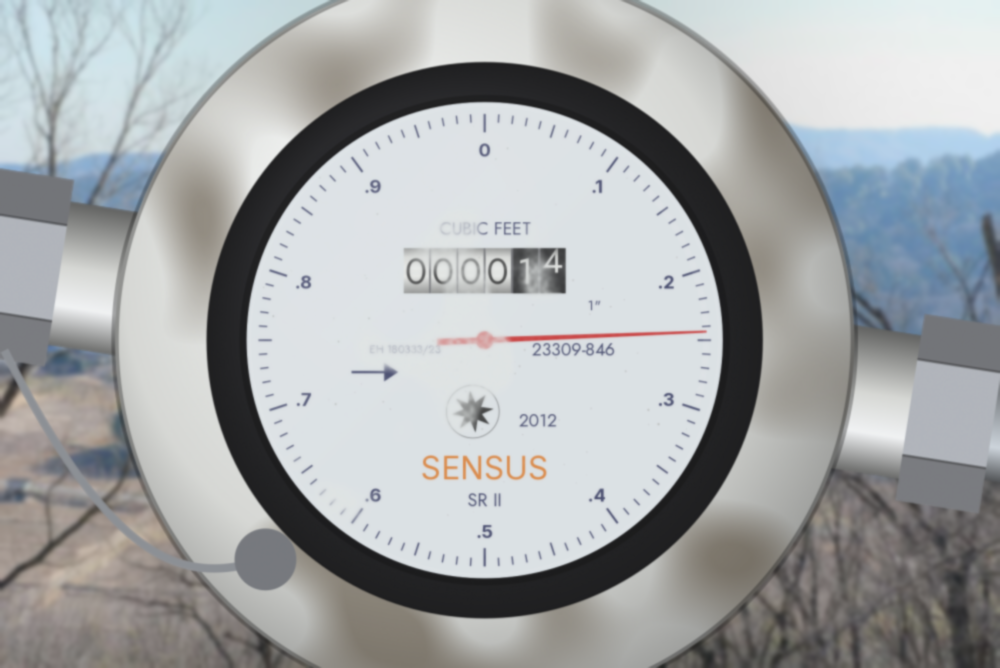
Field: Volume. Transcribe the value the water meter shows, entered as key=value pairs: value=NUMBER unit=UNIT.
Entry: value=14.24 unit=ft³
